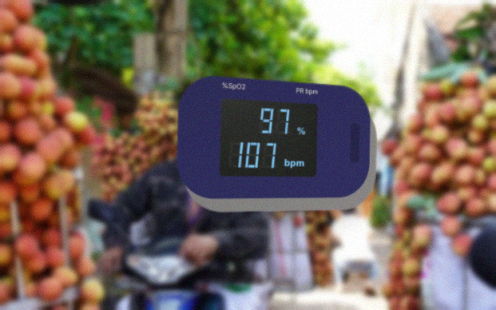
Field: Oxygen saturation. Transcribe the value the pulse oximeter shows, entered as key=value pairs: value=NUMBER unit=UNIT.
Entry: value=97 unit=%
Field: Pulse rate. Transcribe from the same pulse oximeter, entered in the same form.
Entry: value=107 unit=bpm
